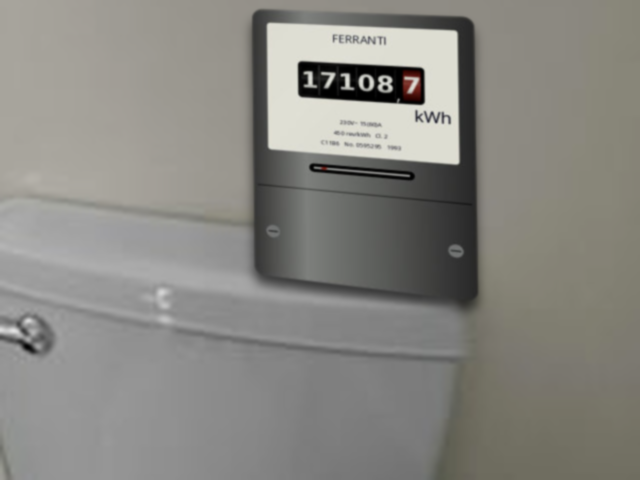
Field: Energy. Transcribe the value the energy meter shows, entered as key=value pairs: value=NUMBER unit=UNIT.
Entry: value=17108.7 unit=kWh
